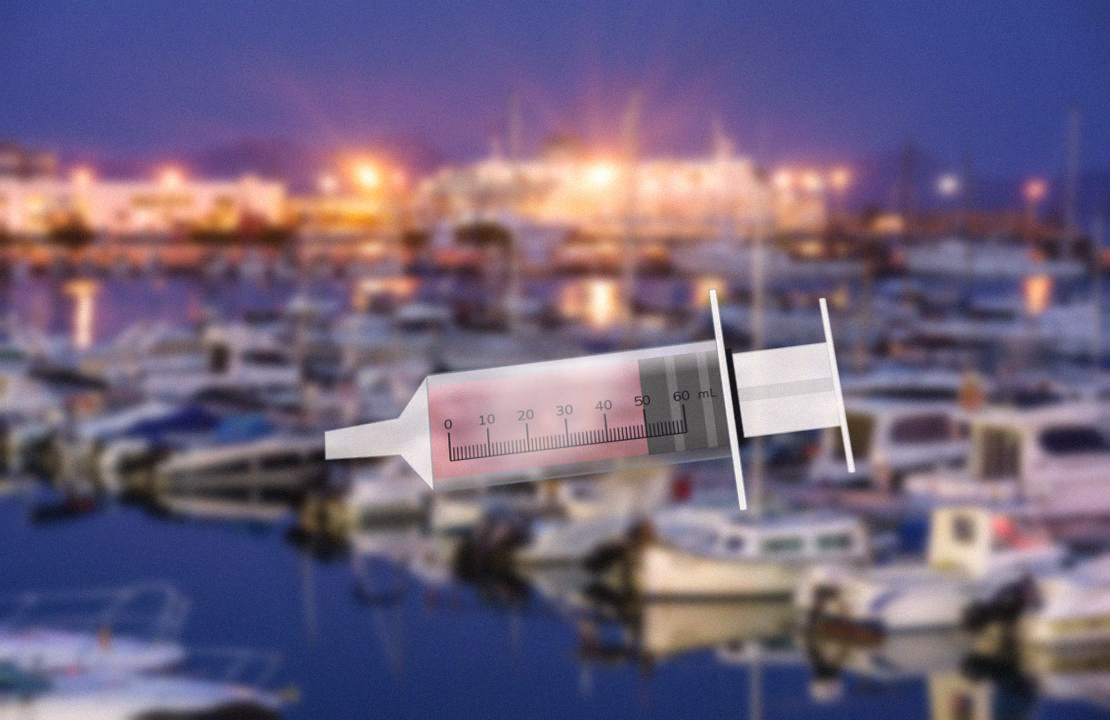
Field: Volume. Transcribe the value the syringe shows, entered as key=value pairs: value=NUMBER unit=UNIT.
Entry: value=50 unit=mL
